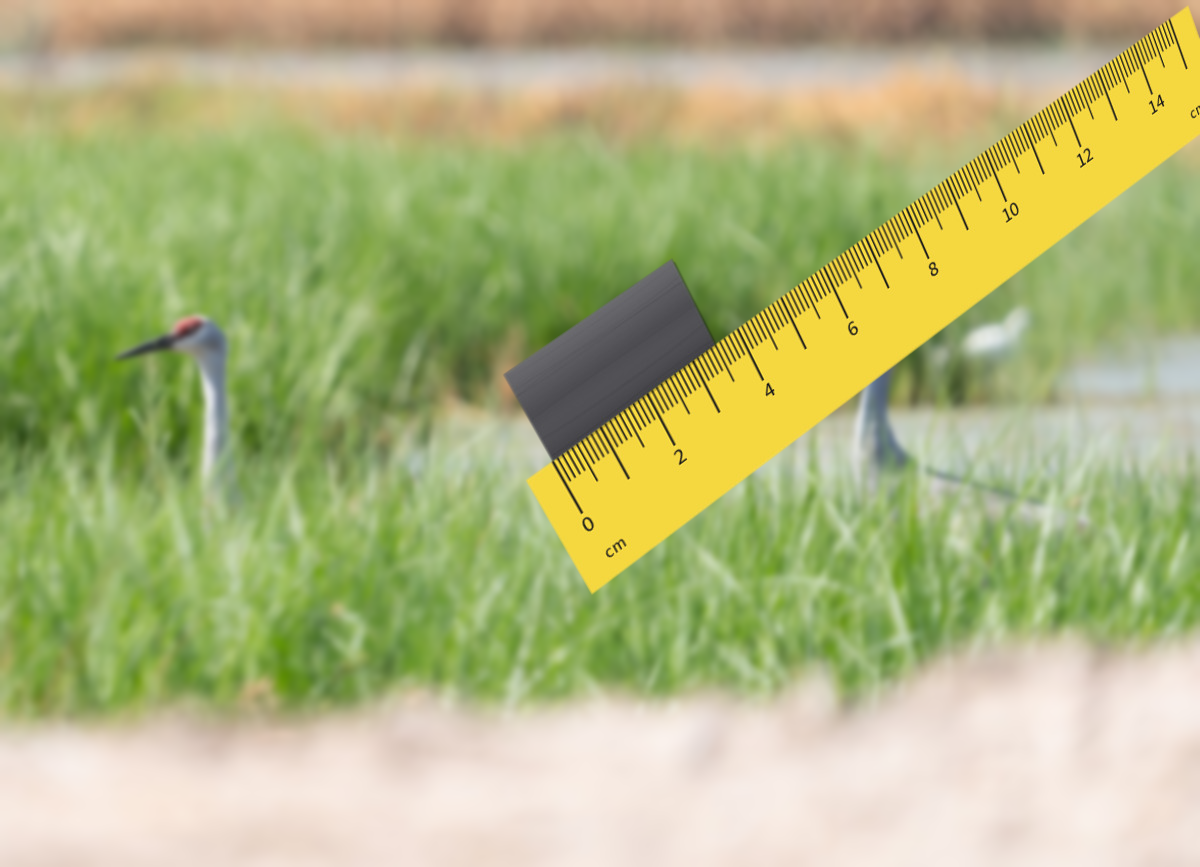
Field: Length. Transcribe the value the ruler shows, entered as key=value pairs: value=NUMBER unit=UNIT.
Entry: value=3.5 unit=cm
